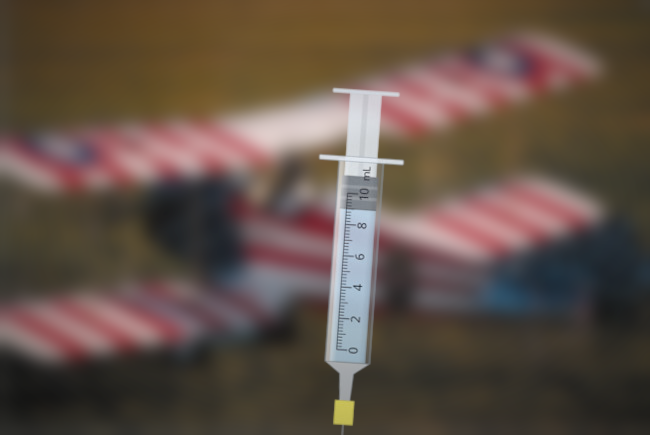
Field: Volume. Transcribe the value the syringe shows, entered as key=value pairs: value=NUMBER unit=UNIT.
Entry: value=9 unit=mL
